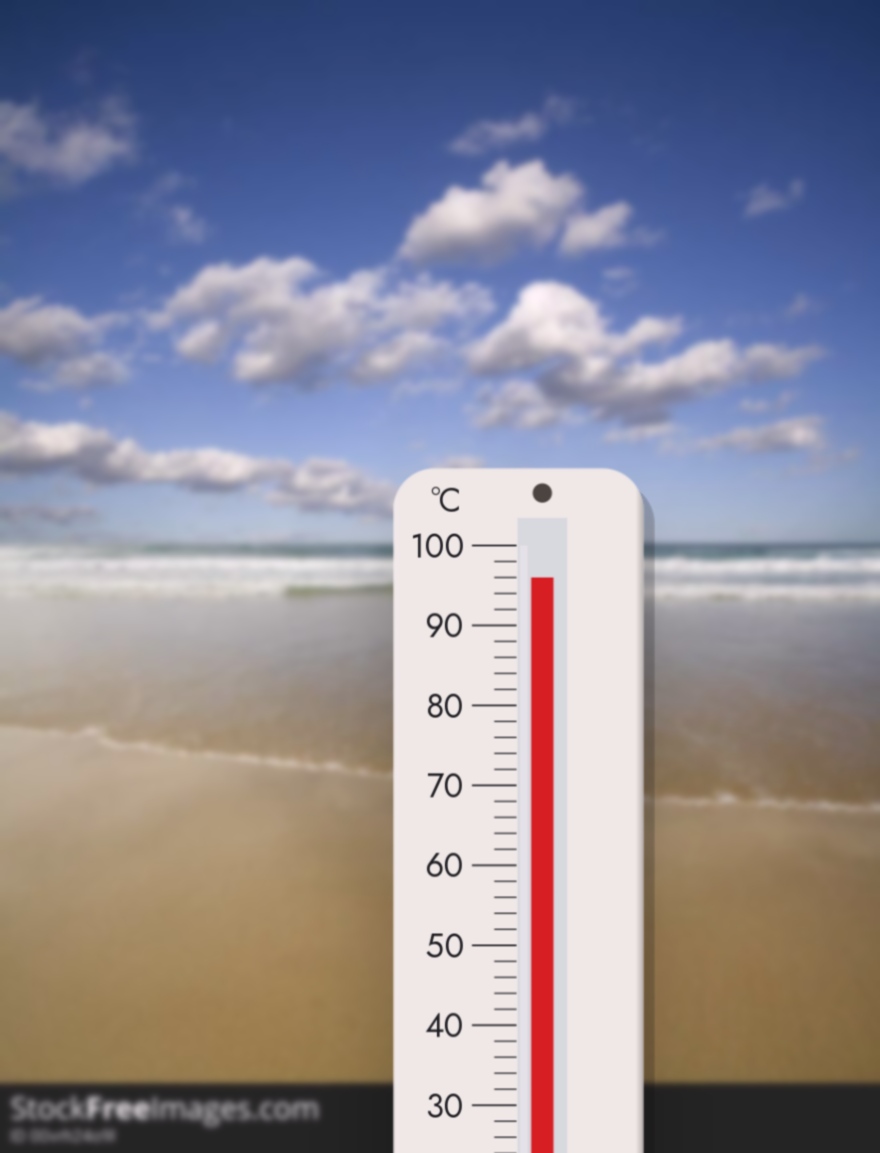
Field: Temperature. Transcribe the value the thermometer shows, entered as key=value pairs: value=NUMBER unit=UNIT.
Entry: value=96 unit=°C
